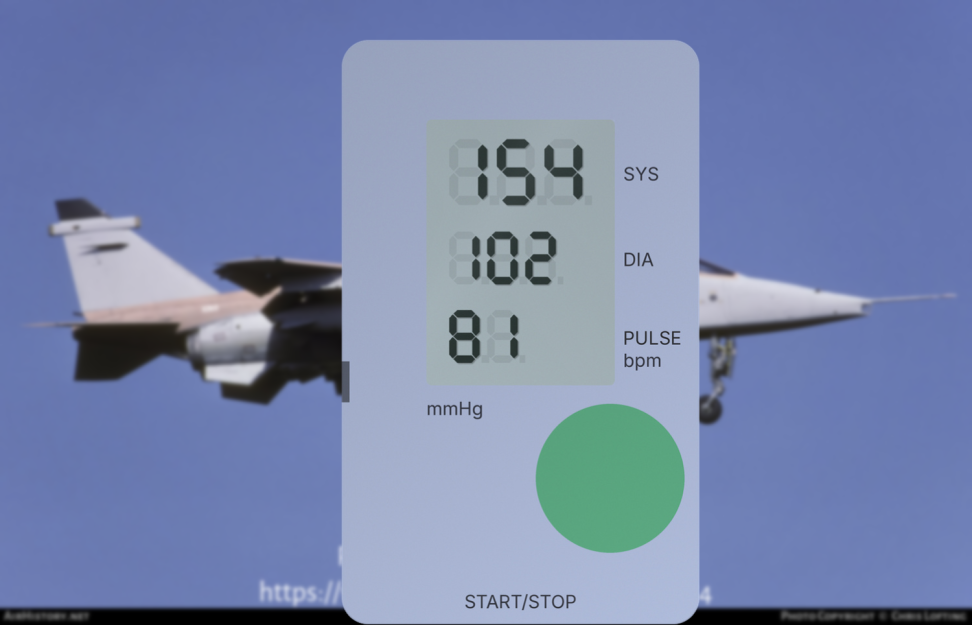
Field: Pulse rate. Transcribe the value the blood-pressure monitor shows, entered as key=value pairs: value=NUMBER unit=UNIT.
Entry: value=81 unit=bpm
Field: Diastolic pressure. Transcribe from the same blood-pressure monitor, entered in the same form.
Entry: value=102 unit=mmHg
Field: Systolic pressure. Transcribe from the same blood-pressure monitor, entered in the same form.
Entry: value=154 unit=mmHg
